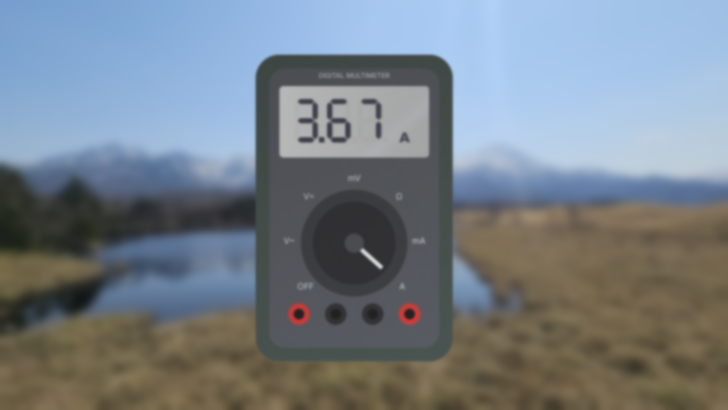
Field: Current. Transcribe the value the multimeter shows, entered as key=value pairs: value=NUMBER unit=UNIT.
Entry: value=3.67 unit=A
